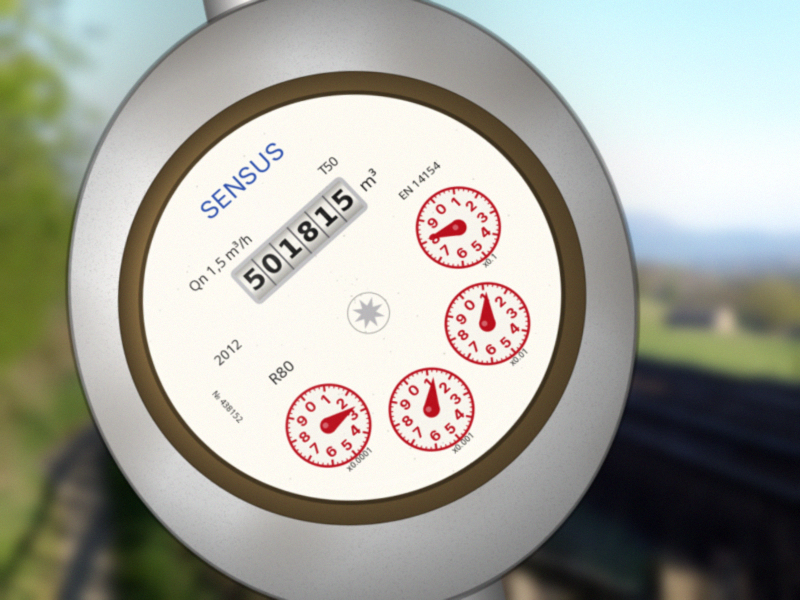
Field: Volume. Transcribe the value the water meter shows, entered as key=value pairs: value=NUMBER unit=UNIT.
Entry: value=501815.8112 unit=m³
